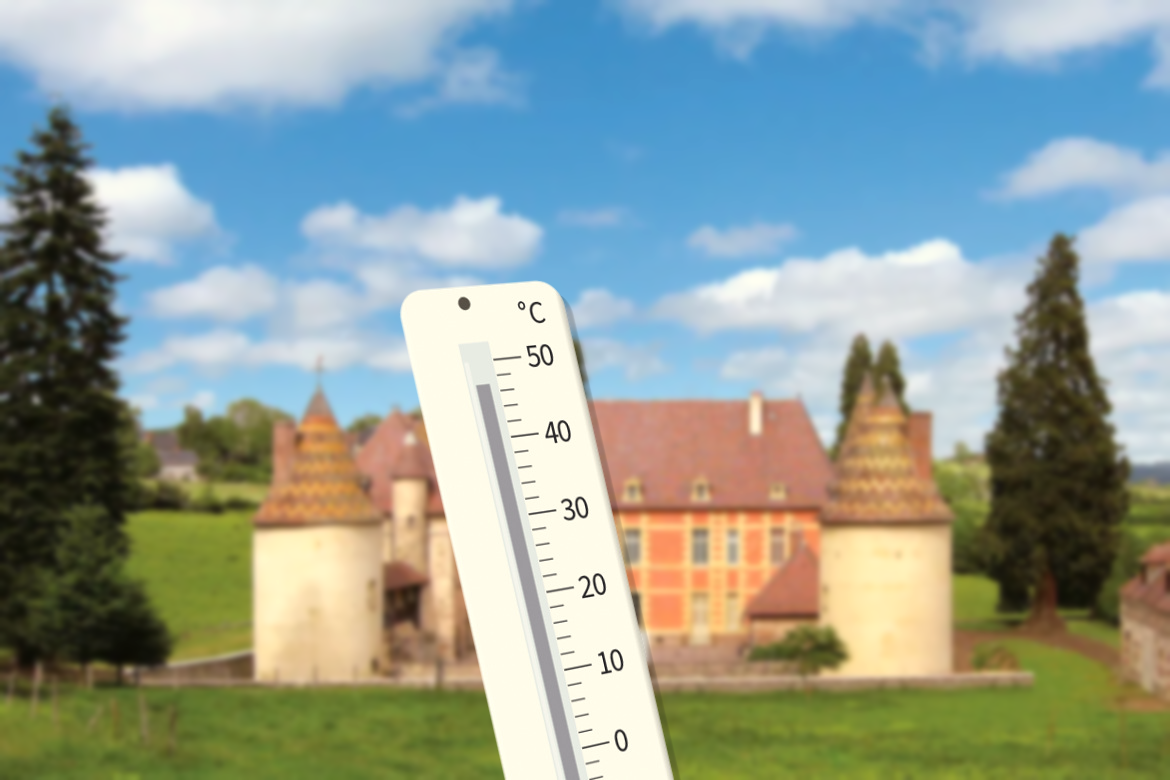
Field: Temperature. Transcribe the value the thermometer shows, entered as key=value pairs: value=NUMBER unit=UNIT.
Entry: value=47 unit=°C
